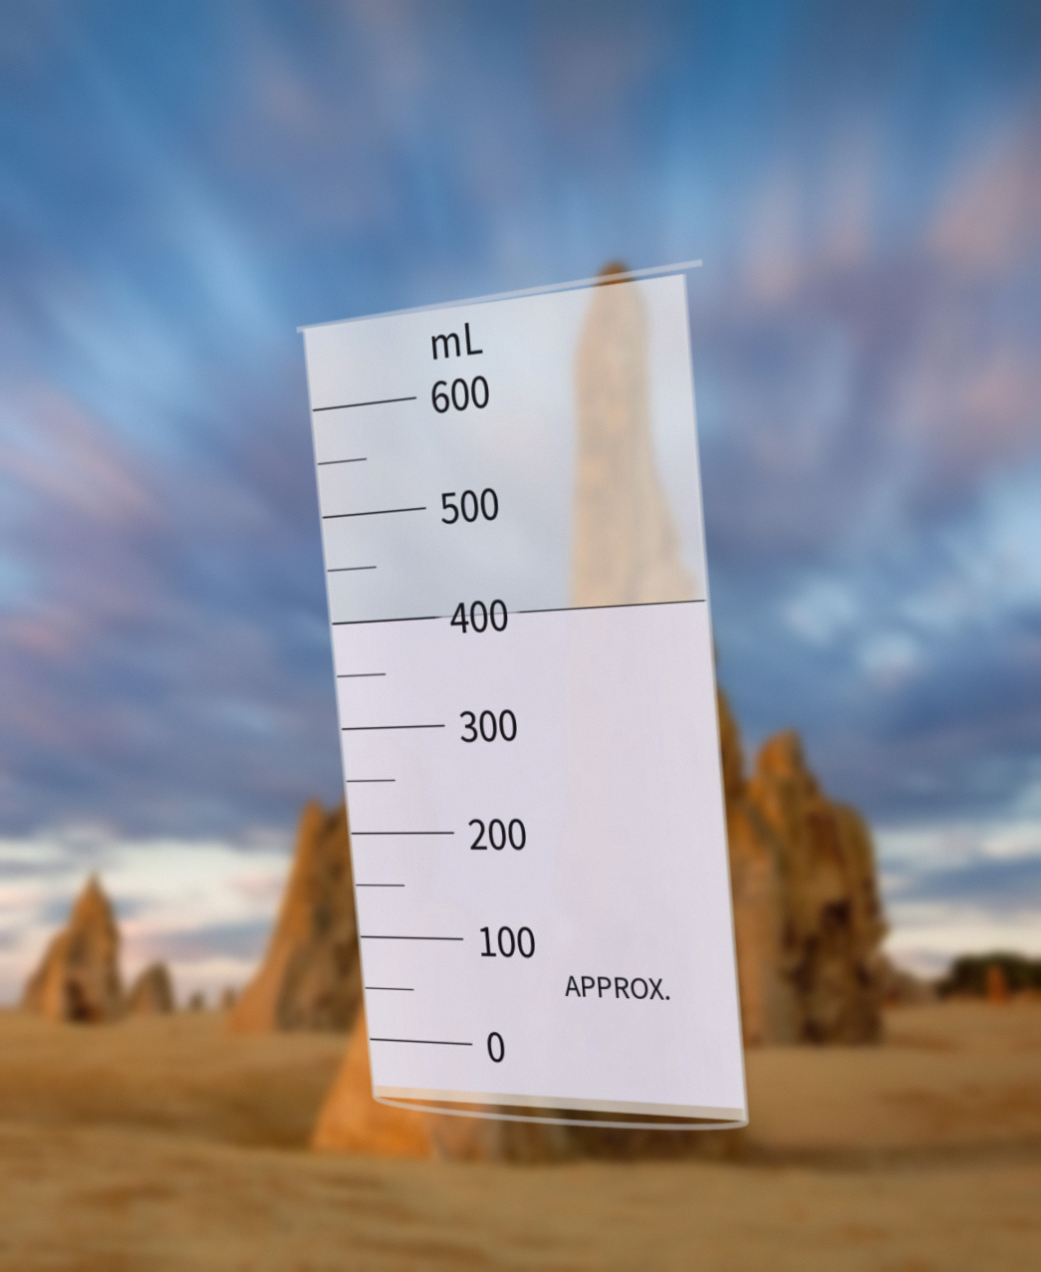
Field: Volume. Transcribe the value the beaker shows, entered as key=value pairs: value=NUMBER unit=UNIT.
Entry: value=400 unit=mL
